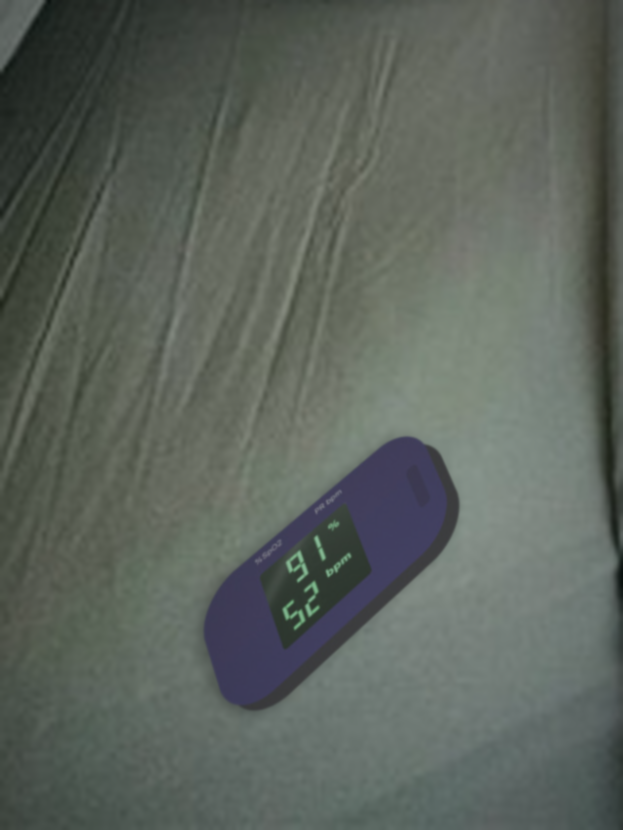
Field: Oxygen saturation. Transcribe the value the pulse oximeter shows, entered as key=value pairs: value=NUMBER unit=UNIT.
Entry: value=91 unit=%
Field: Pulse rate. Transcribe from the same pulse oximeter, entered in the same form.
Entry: value=52 unit=bpm
